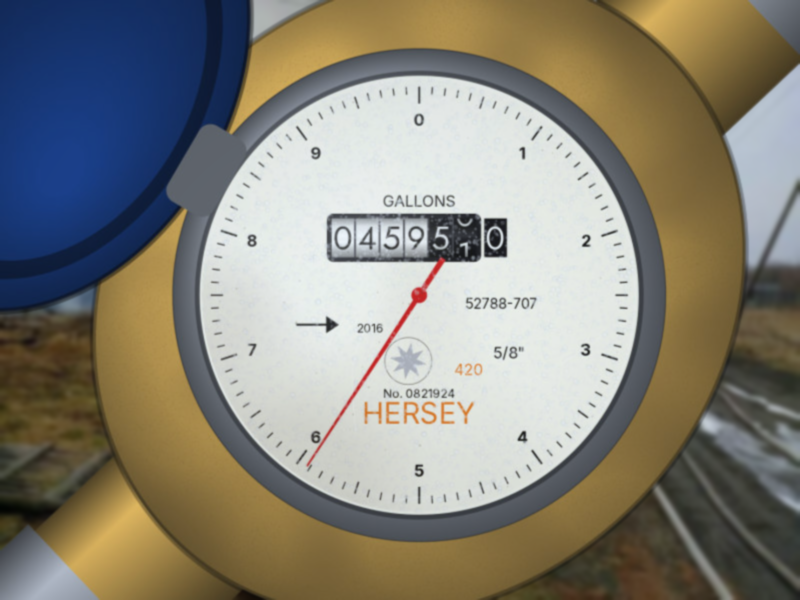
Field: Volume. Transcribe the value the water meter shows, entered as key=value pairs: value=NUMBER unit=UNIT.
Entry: value=459505.9 unit=gal
